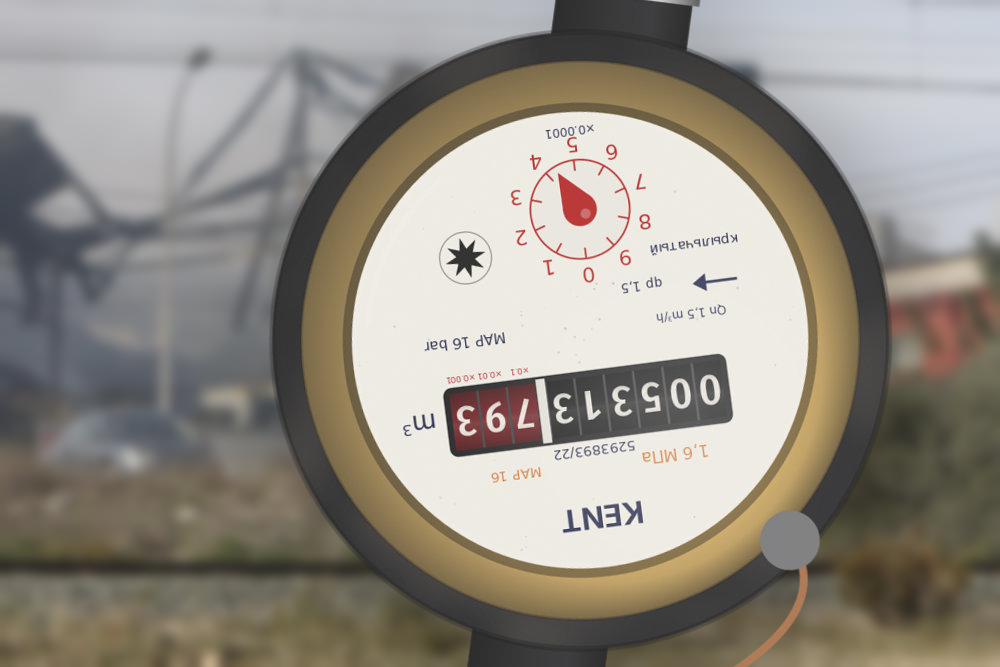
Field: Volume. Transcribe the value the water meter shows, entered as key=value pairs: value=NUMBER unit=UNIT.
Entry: value=5313.7934 unit=m³
